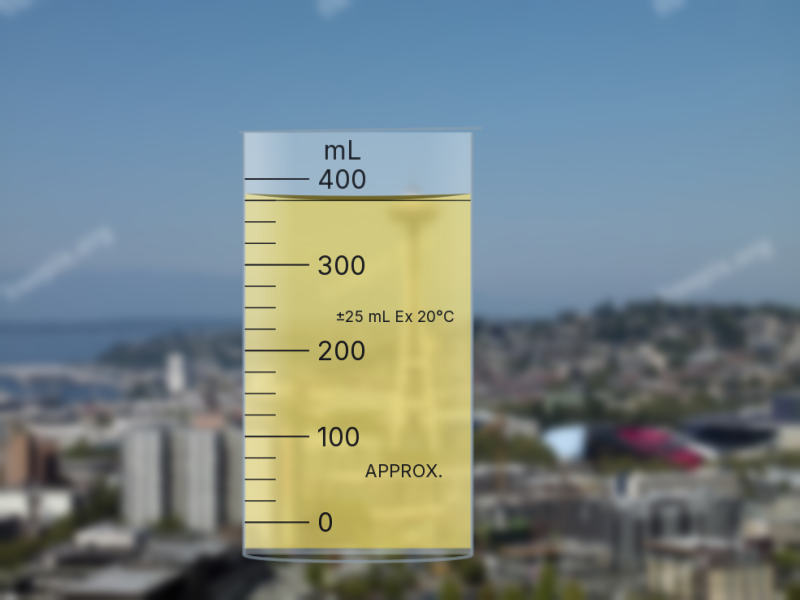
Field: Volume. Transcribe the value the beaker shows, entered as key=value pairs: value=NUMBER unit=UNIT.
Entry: value=375 unit=mL
